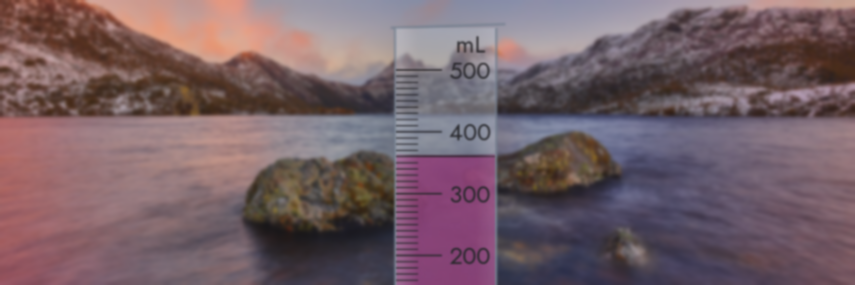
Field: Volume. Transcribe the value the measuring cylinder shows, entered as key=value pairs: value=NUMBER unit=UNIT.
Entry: value=360 unit=mL
